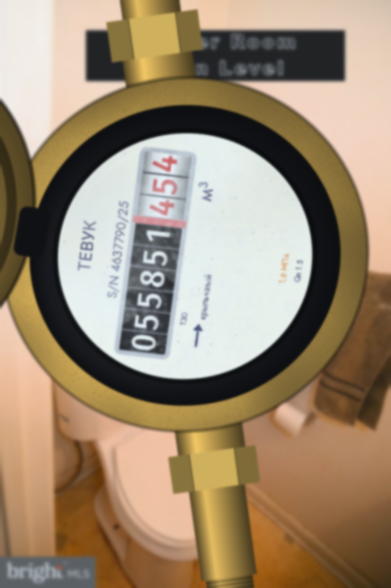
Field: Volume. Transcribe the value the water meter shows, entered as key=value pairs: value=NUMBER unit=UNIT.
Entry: value=55851.454 unit=m³
